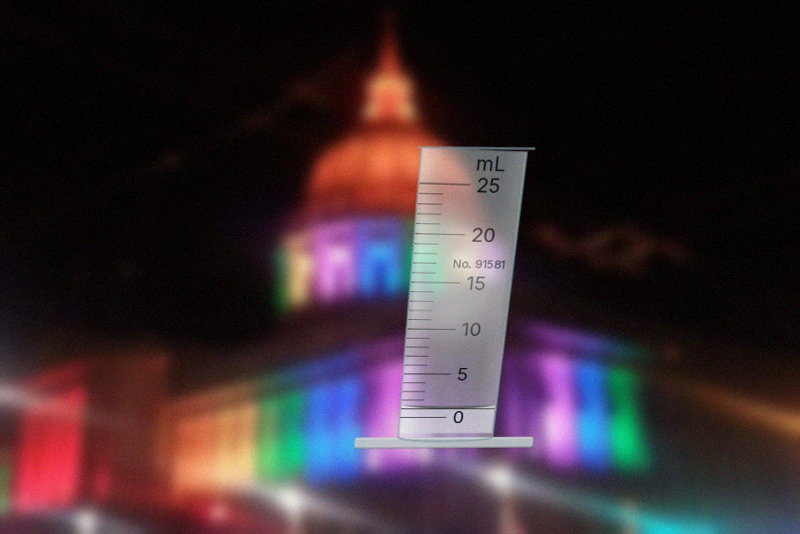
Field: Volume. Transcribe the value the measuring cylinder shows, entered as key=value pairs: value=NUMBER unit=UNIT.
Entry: value=1 unit=mL
